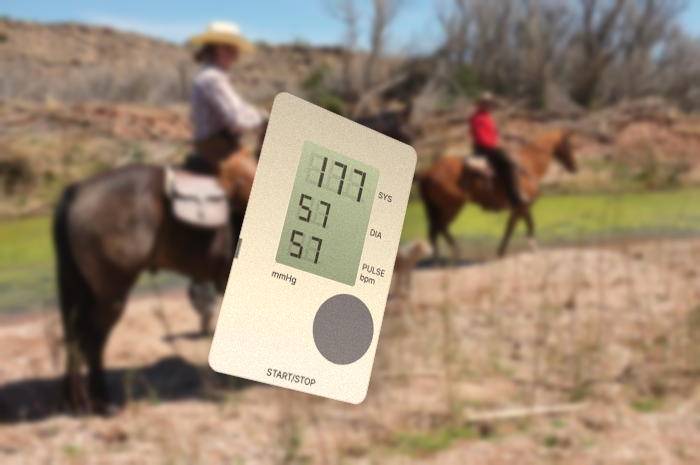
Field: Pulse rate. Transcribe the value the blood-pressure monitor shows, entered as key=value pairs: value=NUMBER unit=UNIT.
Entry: value=57 unit=bpm
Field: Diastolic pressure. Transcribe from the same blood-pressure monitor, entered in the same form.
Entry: value=57 unit=mmHg
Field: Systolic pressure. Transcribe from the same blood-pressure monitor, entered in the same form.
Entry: value=177 unit=mmHg
